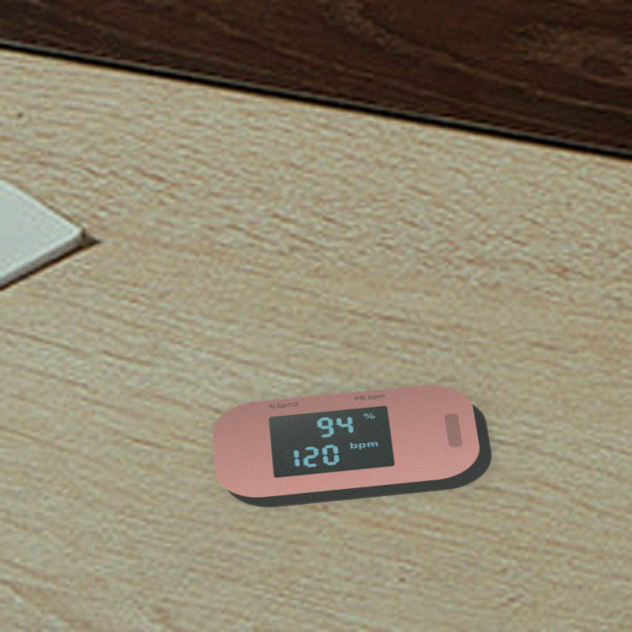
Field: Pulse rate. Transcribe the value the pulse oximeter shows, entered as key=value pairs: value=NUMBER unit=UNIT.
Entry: value=120 unit=bpm
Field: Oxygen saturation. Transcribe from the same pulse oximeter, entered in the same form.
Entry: value=94 unit=%
